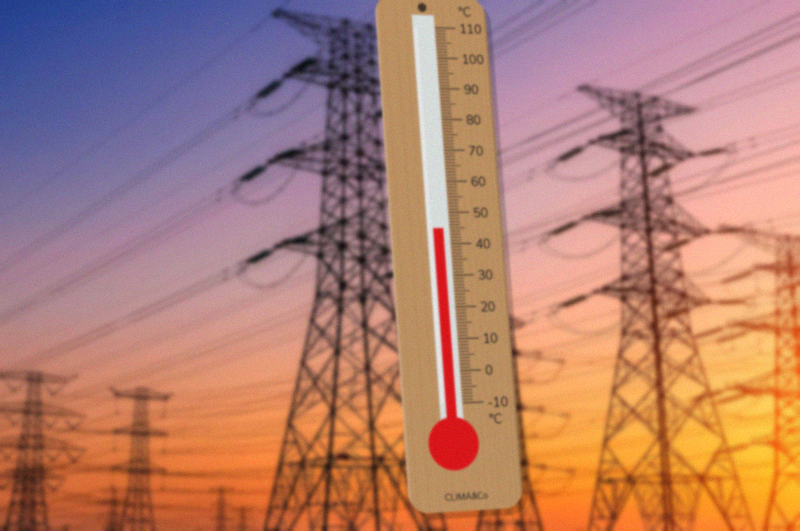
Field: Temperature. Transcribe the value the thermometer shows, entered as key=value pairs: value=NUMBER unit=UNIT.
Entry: value=45 unit=°C
